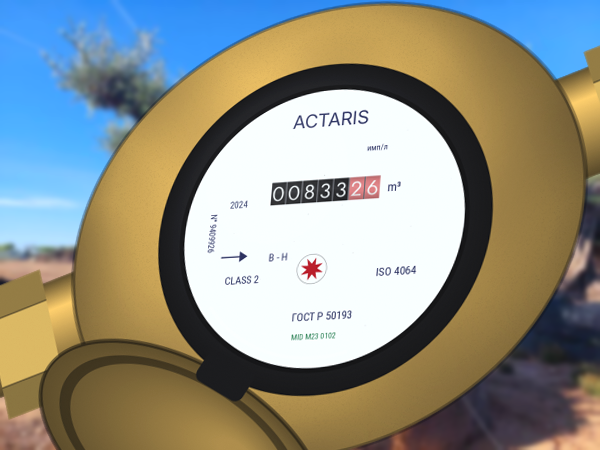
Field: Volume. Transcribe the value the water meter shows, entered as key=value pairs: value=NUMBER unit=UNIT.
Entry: value=833.26 unit=m³
